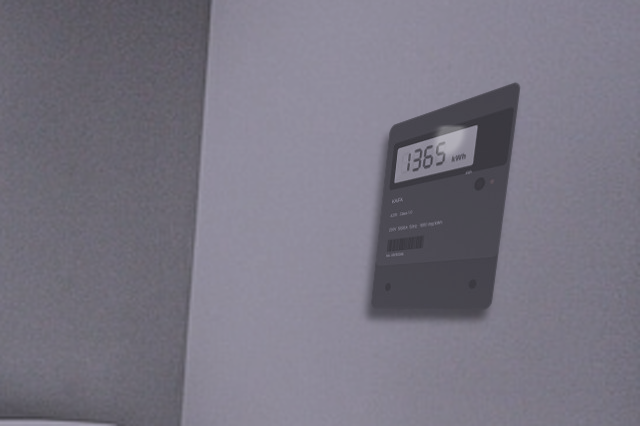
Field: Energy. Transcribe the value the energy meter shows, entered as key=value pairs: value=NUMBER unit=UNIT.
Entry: value=1365 unit=kWh
